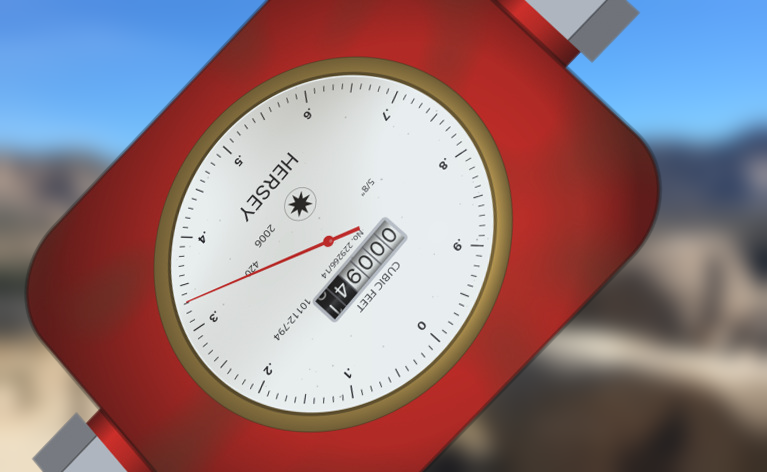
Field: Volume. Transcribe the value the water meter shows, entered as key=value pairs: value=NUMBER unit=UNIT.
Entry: value=941.33 unit=ft³
